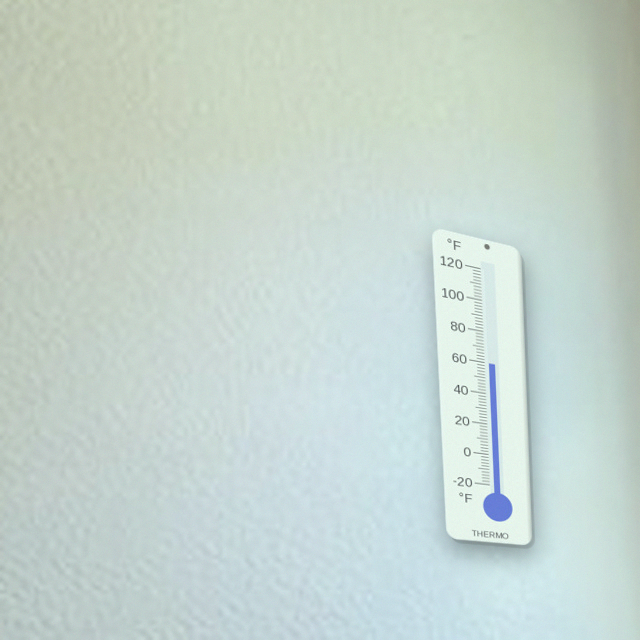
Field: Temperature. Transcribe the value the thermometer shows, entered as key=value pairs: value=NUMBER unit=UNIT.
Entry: value=60 unit=°F
